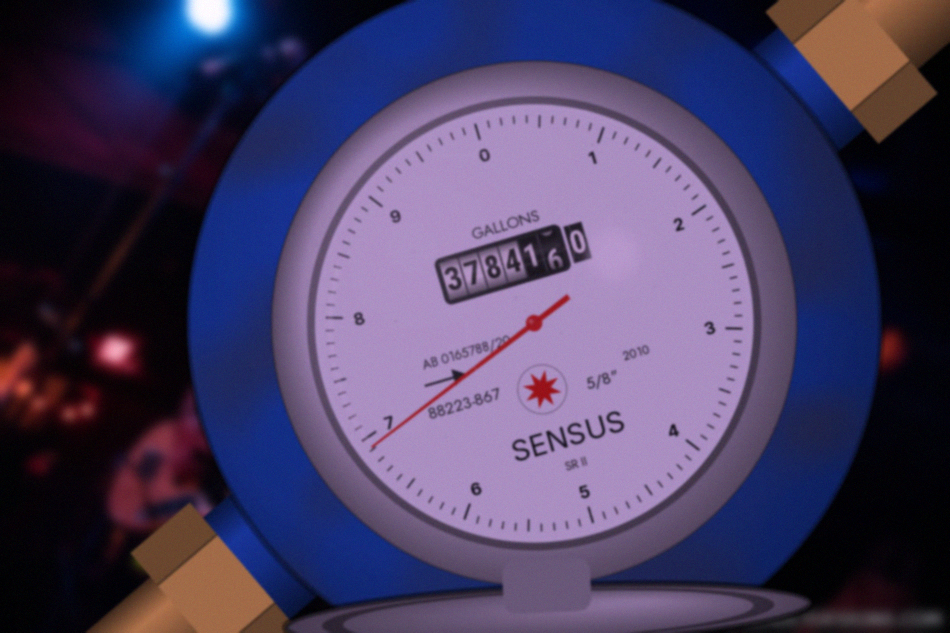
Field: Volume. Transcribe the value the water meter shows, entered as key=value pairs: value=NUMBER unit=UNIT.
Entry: value=3784156.9 unit=gal
